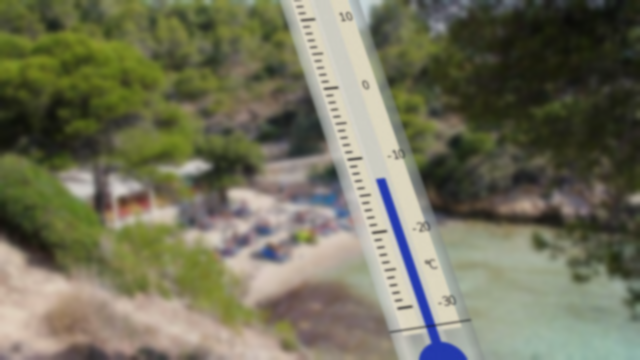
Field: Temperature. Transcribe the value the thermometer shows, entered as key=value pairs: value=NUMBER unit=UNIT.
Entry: value=-13 unit=°C
